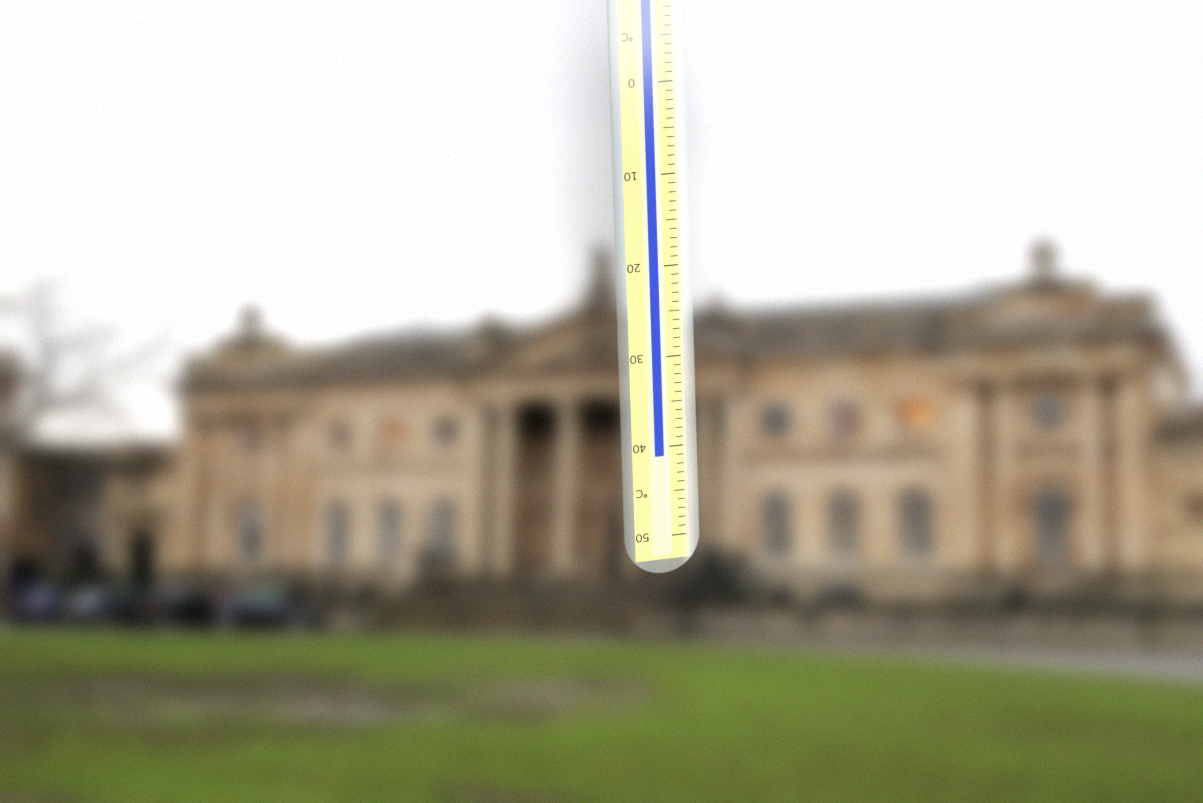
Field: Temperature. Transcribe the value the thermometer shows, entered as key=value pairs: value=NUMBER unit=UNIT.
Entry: value=41 unit=°C
